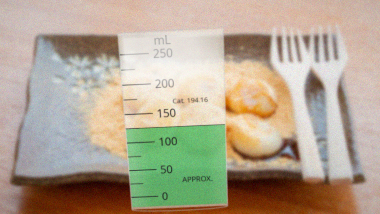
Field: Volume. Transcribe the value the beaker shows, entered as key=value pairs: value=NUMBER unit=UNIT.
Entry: value=125 unit=mL
